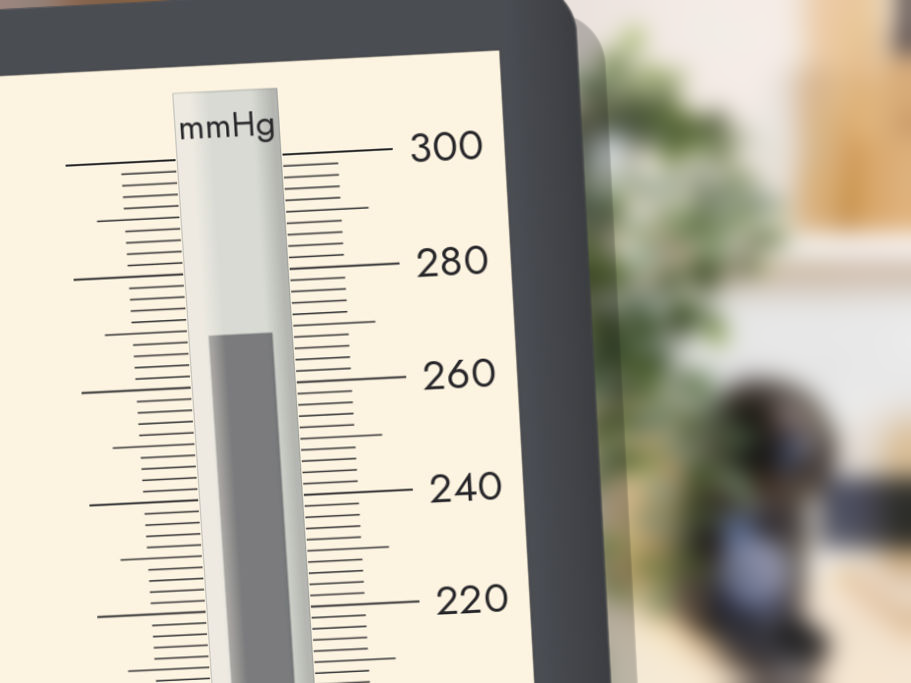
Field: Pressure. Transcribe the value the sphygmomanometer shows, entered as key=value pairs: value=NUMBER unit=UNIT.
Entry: value=269 unit=mmHg
